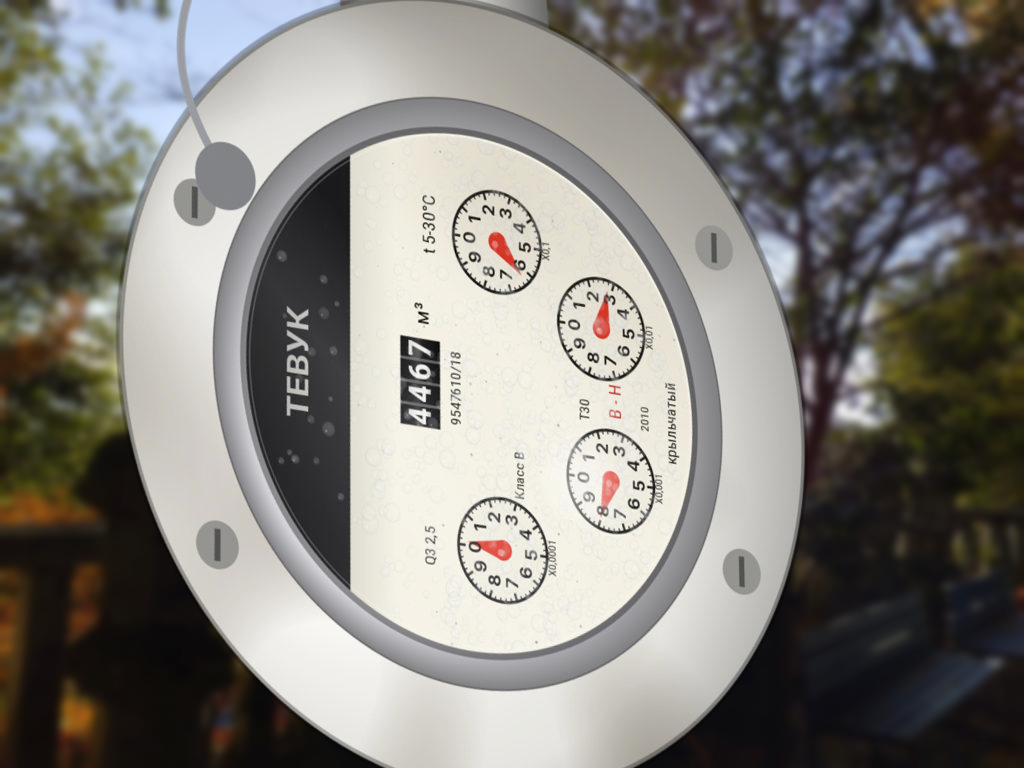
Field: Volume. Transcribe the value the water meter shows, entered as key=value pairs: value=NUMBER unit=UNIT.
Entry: value=4467.6280 unit=m³
